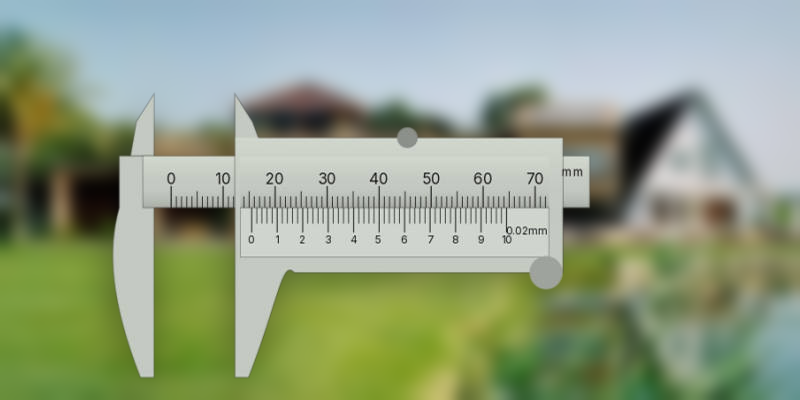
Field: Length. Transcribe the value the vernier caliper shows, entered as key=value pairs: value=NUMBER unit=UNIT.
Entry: value=15.5 unit=mm
